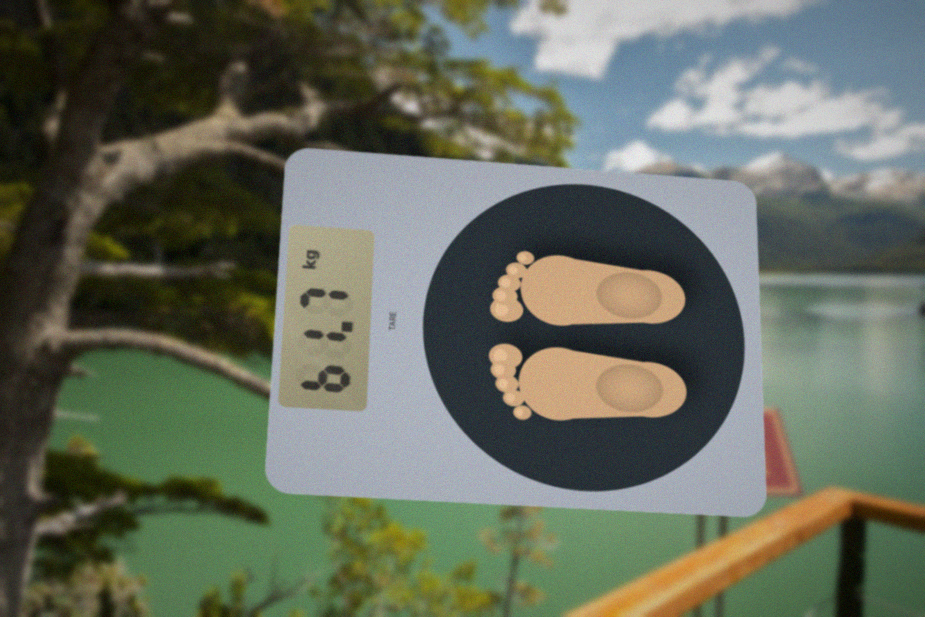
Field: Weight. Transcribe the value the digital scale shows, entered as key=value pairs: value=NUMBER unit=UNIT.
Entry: value=61.7 unit=kg
